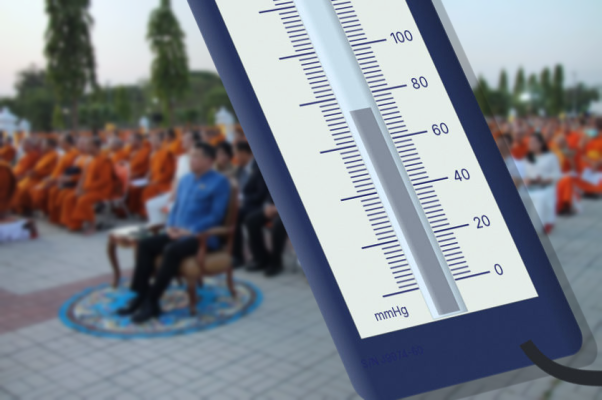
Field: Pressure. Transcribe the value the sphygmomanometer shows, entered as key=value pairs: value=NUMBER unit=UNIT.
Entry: value=74 unit=mmHg
